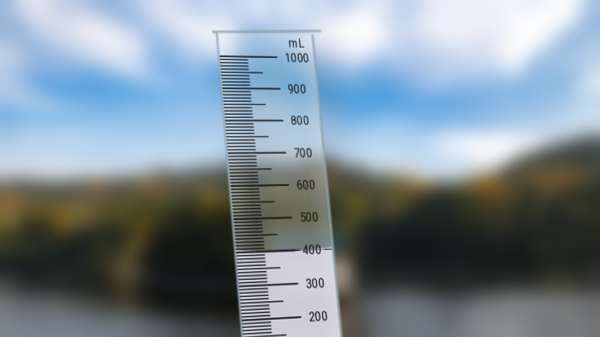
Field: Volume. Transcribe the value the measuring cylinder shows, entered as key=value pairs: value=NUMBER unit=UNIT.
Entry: value=400 unit=mL
